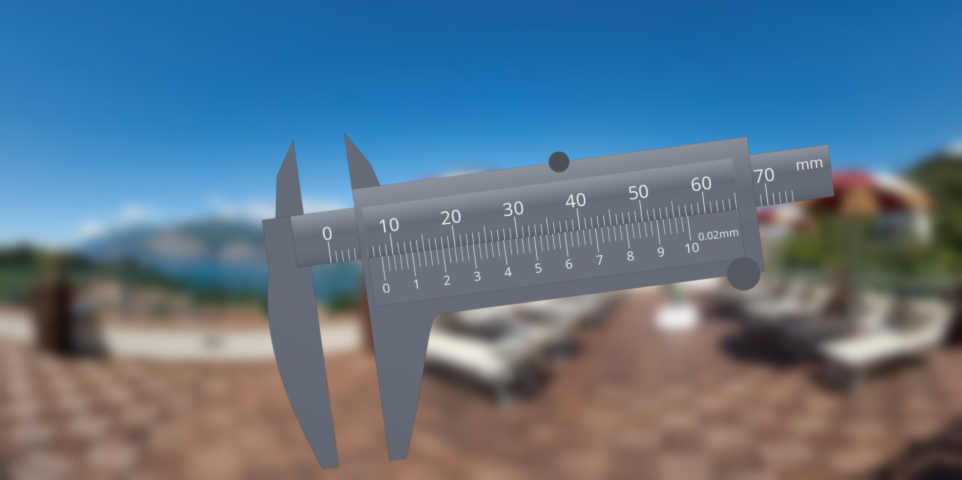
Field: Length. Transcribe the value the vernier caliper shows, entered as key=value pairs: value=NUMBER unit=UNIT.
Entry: value=8.2 unit=mm
